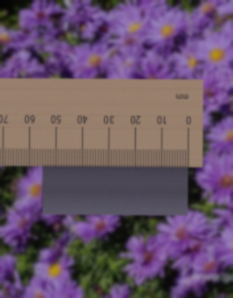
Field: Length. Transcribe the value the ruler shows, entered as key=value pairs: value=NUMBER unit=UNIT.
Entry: value=55 unit=mm
